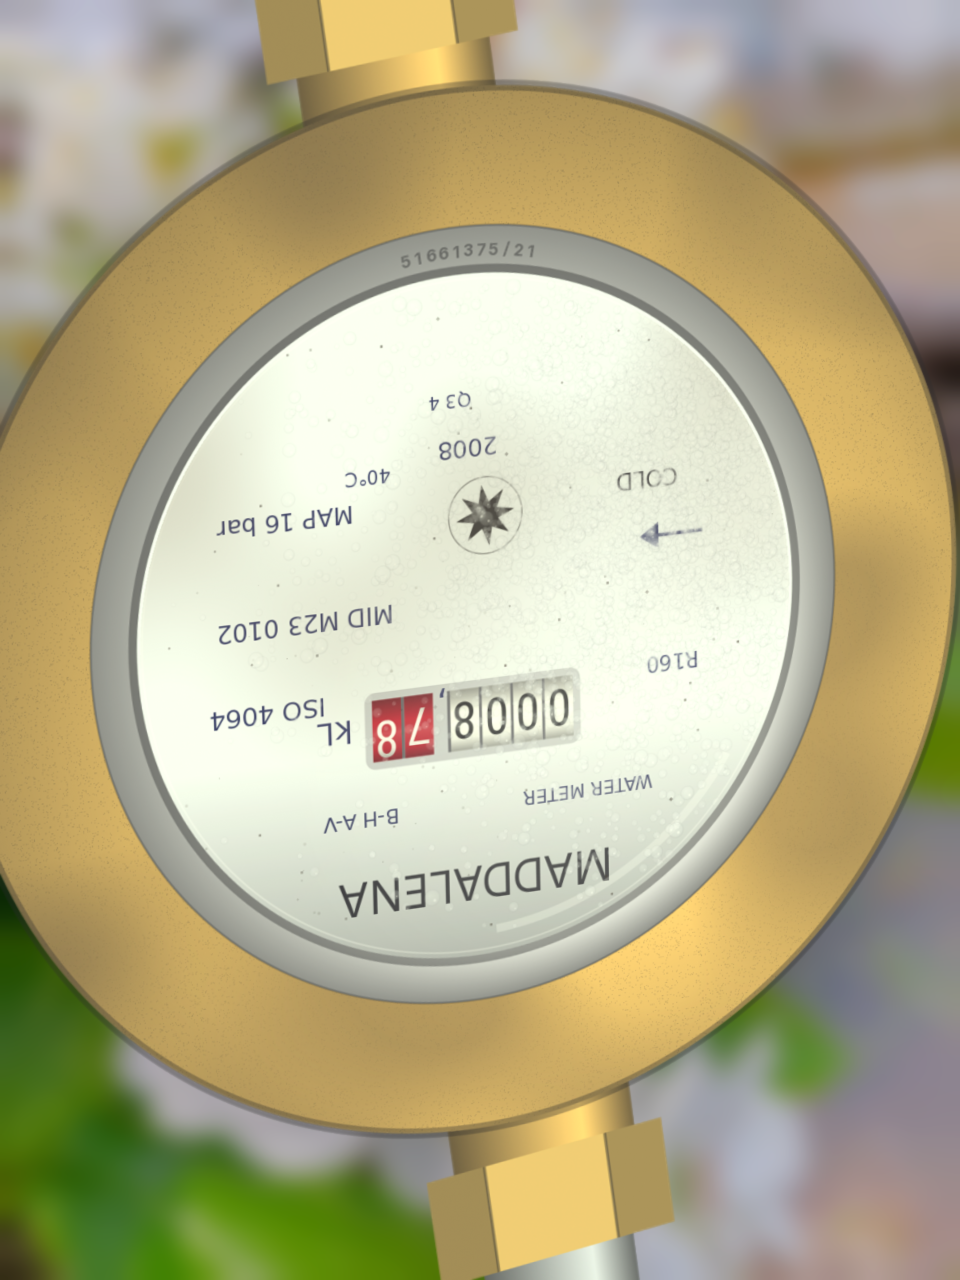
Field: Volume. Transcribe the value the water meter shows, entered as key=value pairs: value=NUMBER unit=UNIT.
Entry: value=8.78 unit=kL
